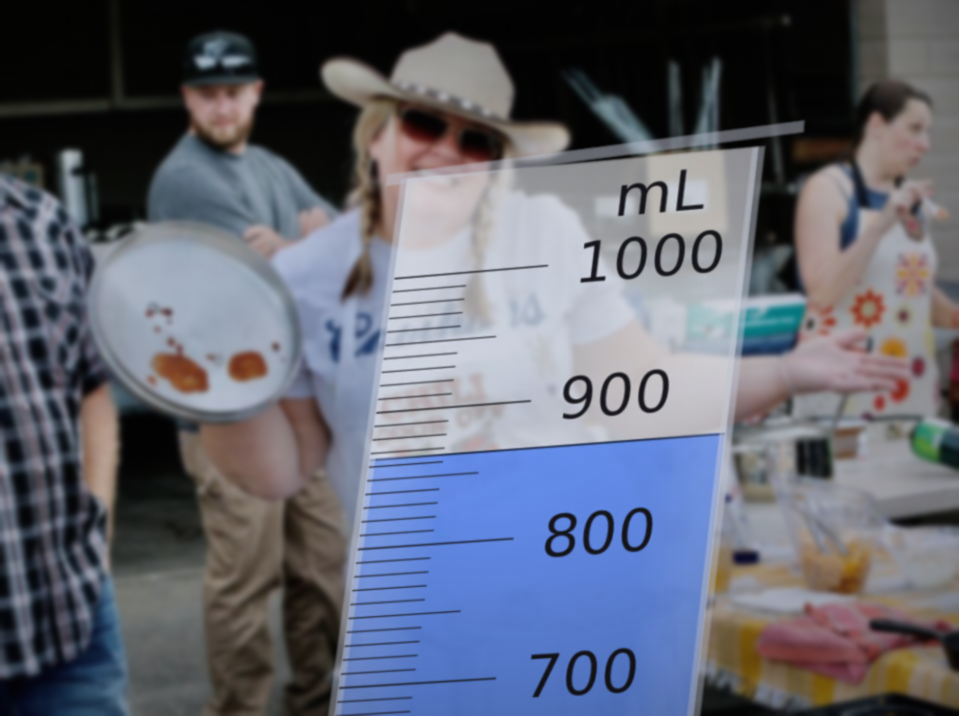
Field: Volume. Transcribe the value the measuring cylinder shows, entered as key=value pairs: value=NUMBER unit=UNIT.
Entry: value=865 unit=mL
